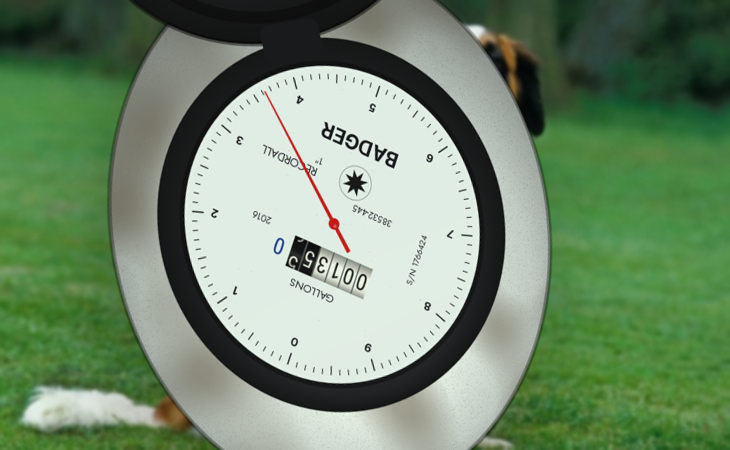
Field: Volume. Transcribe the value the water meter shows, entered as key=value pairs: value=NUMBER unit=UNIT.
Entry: value=13553.6 unit=gal
